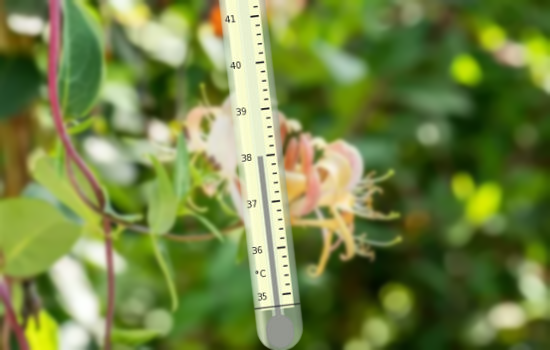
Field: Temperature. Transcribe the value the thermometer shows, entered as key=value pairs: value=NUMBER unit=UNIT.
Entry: value=38 unit=°C
